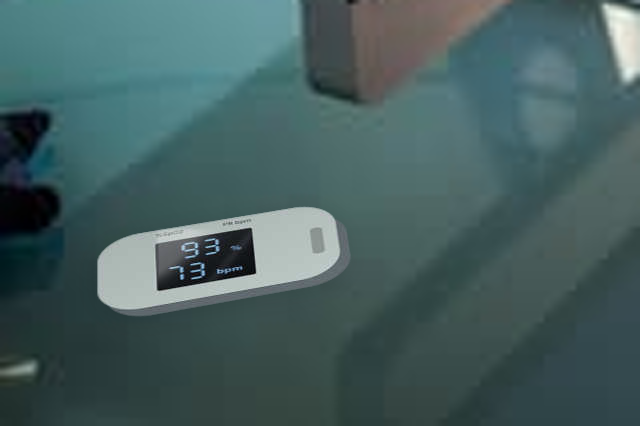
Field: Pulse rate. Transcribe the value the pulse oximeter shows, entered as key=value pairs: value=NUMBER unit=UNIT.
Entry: value=73 unit=bpm
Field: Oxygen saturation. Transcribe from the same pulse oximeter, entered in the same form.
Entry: value=93 unit=%
